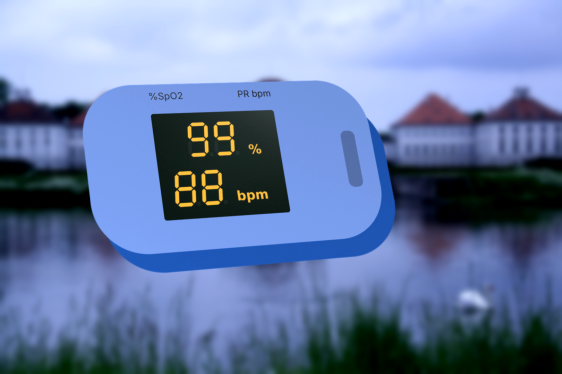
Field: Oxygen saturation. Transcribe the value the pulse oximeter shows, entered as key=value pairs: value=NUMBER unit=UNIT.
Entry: value=99 unit=%
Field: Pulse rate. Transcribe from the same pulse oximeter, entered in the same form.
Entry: value=88 unit=bpm
